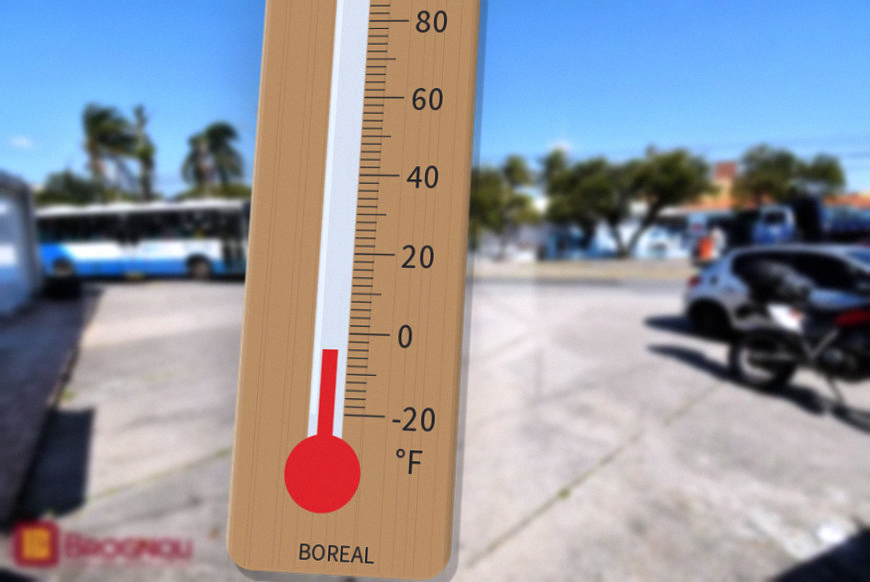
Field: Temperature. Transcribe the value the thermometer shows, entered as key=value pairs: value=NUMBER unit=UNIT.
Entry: value=-4 unit=°F
